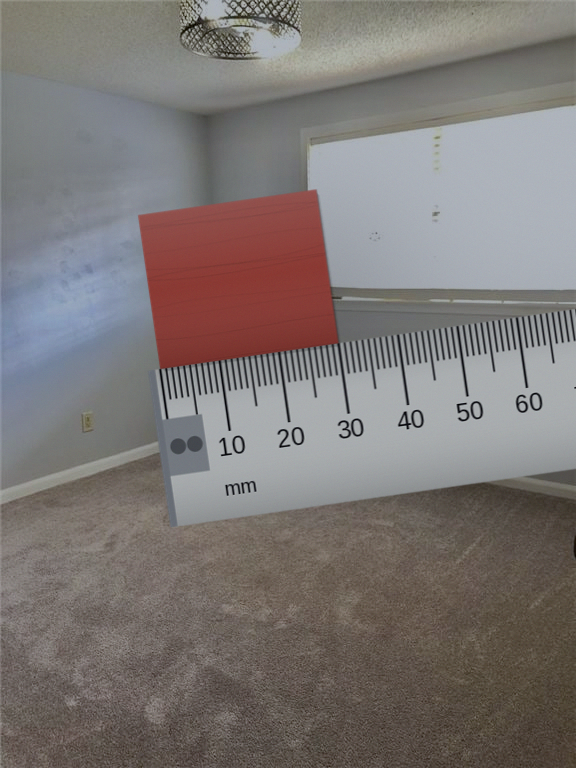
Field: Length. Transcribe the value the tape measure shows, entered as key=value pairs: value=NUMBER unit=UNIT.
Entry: value=30 unit=mm
